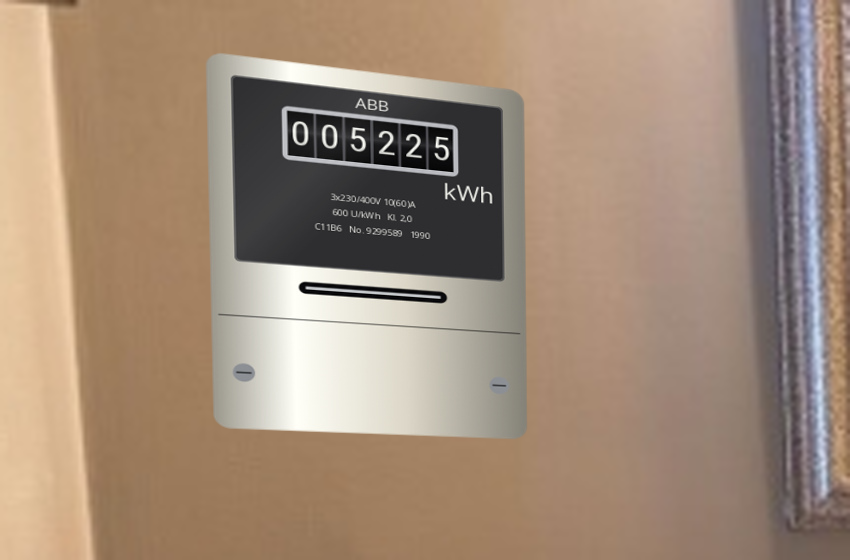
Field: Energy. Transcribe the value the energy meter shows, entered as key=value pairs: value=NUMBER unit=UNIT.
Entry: value=5225 unit=kWh
